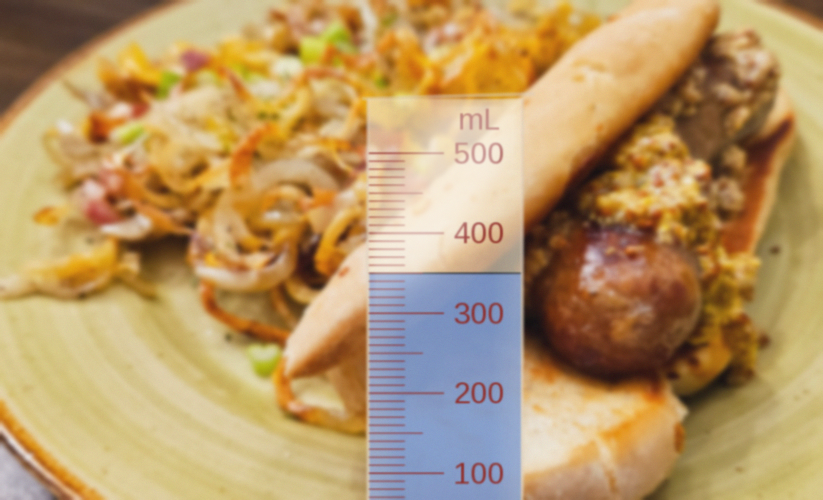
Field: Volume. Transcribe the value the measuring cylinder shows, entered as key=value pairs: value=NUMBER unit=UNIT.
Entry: value=350 unit=mL
